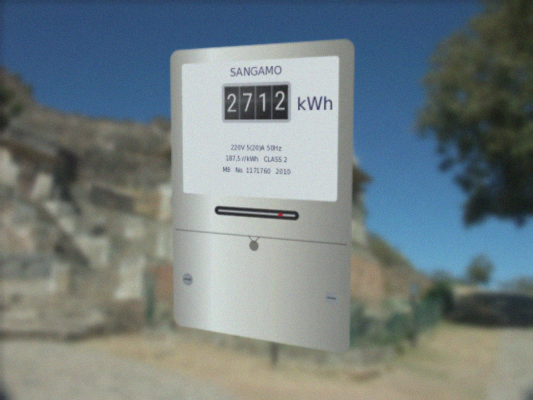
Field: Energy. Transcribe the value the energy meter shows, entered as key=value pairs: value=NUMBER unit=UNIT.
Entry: value=2712 unit=kWh
